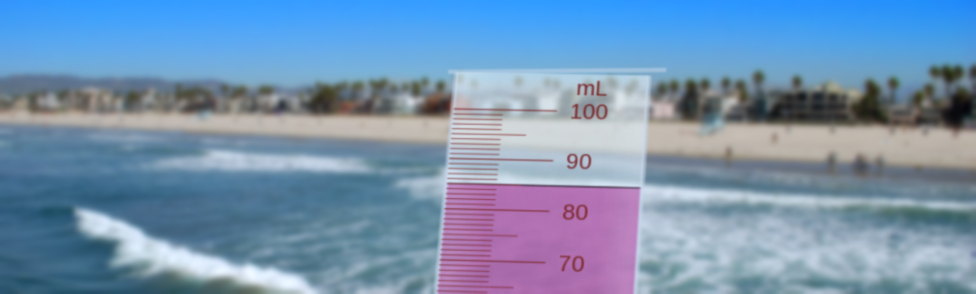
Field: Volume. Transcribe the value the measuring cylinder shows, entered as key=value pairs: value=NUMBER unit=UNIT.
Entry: value=85 unit=mL
